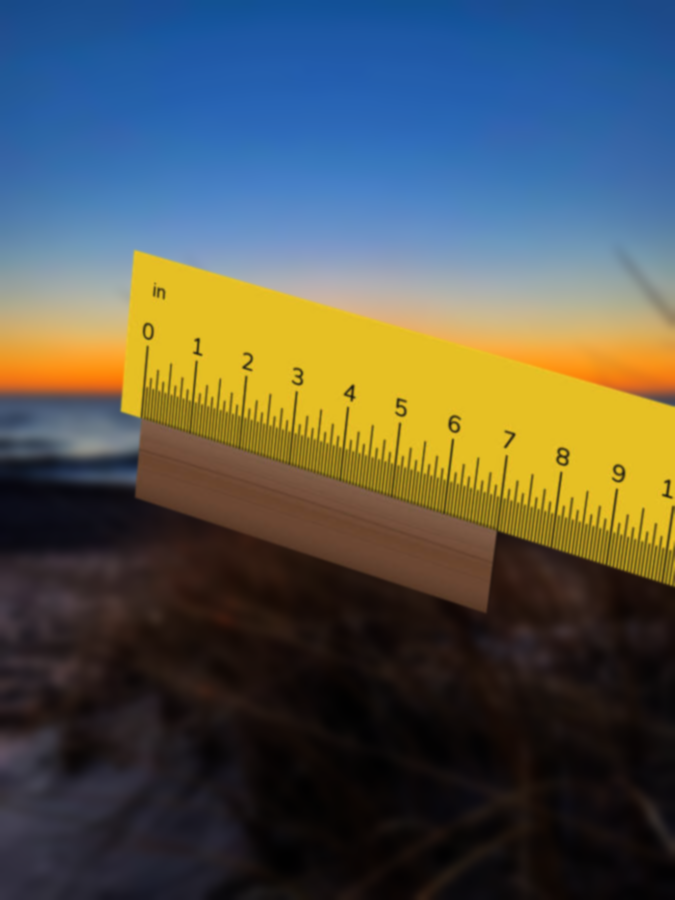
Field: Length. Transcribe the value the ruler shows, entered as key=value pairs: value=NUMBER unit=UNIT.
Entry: value=7 unit=in
